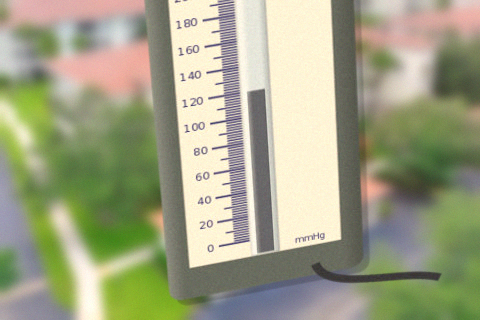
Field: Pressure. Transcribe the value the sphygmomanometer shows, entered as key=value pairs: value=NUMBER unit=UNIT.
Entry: value=120 unit=mmHg
